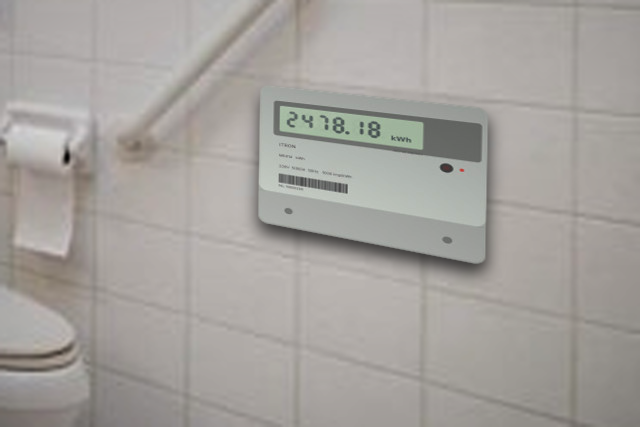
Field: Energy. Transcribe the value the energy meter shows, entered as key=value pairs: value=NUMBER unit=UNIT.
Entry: value=2478.18 unit=kWh
